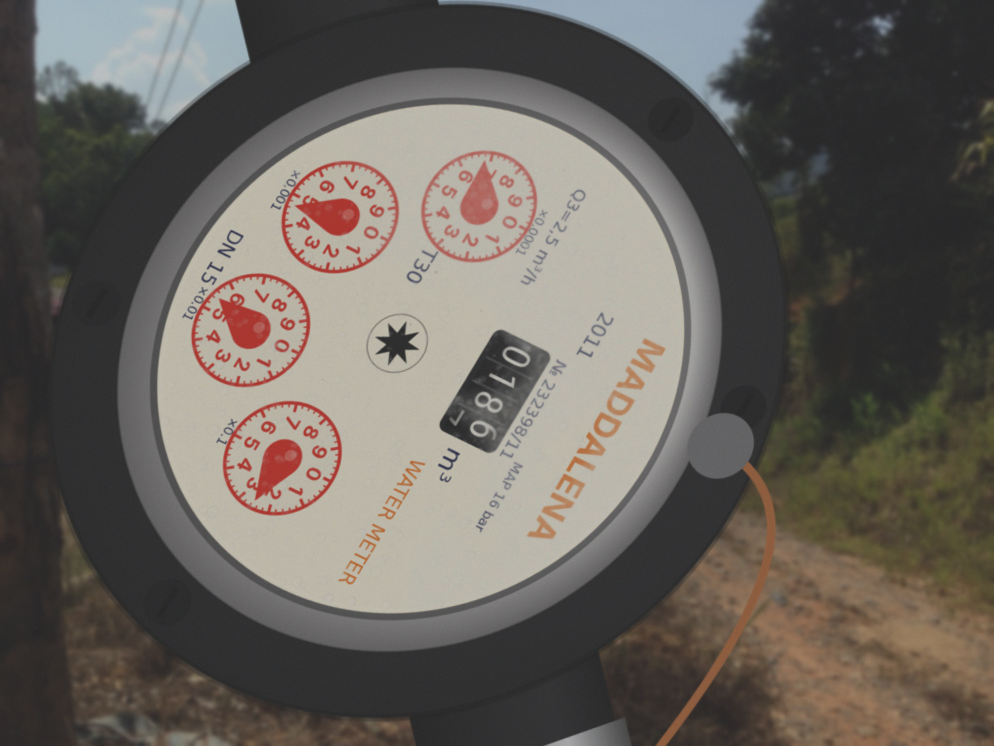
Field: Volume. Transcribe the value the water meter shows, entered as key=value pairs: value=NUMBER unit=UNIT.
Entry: value=186.2546 unit=m³
